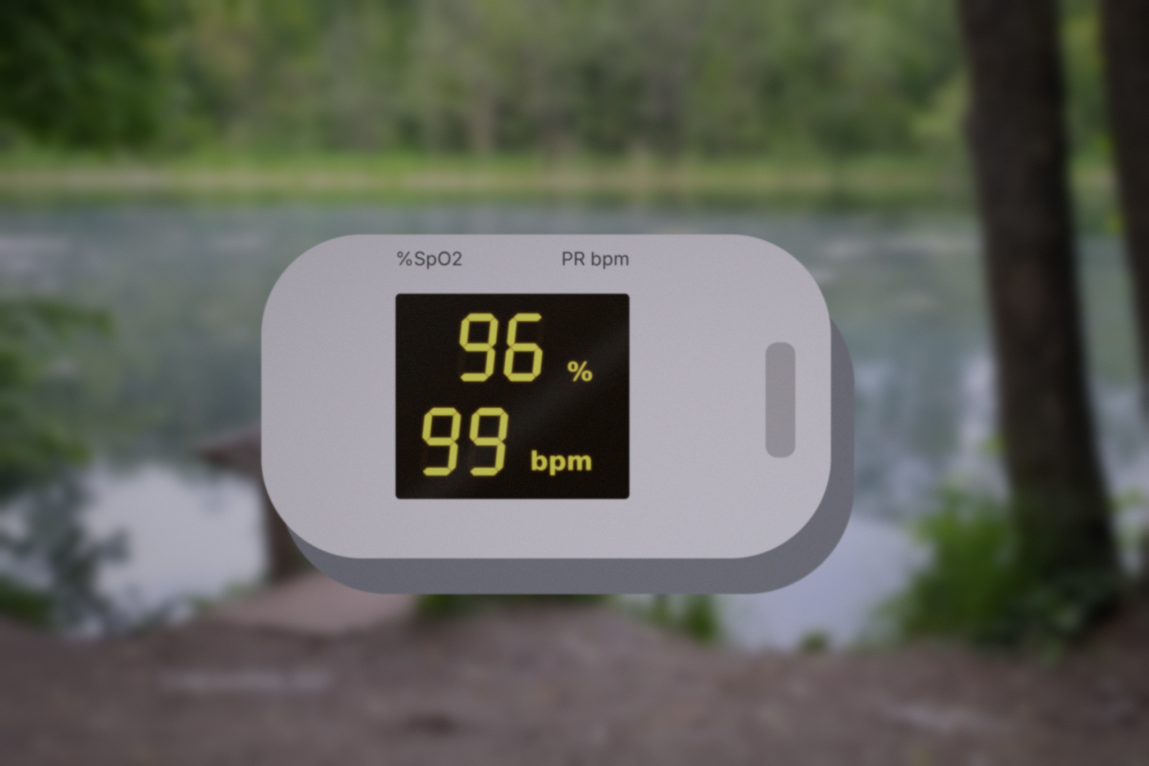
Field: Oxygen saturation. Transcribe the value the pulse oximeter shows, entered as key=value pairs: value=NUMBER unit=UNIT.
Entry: value=96 unit=%
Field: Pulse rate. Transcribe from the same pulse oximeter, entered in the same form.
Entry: value=99 unit=bpm
